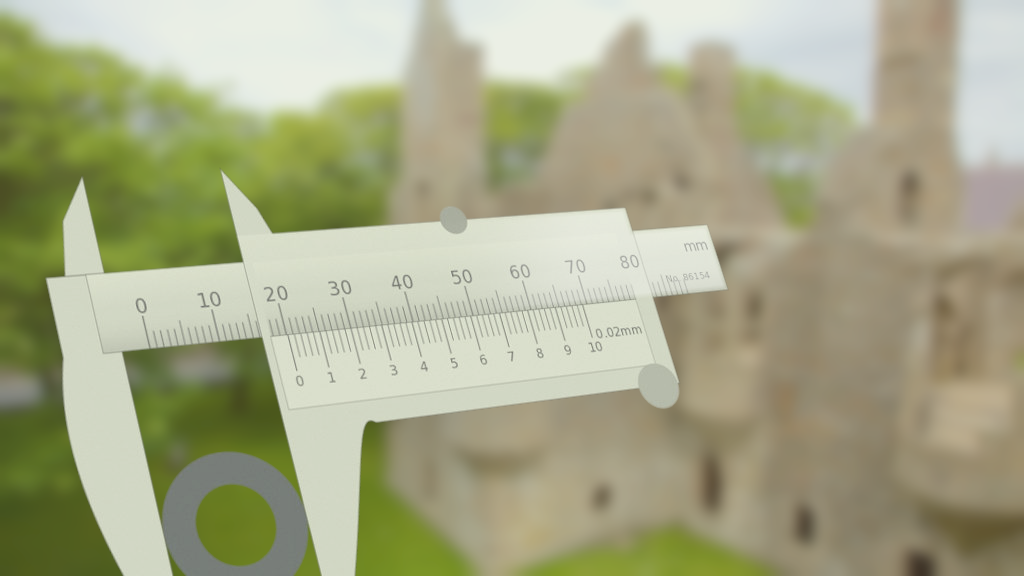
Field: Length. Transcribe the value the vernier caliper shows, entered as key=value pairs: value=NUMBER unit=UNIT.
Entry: value=20.2 unit=mm
